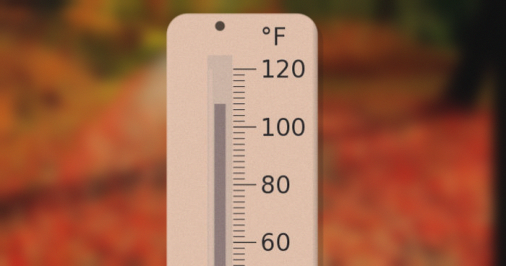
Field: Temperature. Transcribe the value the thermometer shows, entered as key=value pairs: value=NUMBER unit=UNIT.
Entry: value=108 unit=°F
